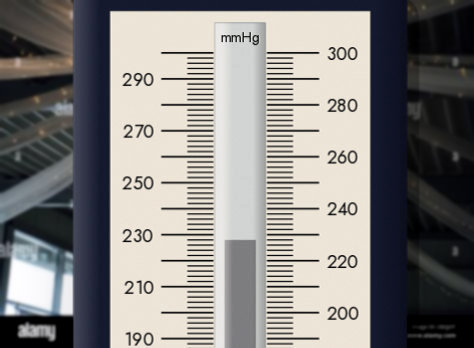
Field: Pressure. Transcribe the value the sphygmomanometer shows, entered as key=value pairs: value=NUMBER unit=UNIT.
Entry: value=228 unit=mmHg
